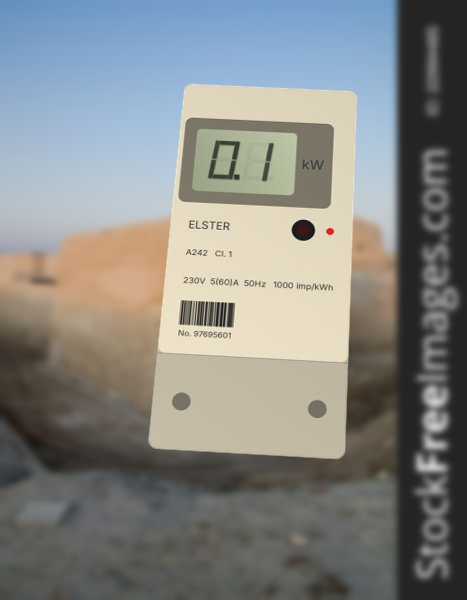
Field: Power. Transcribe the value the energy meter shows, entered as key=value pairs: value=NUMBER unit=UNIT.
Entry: value=0.1 unit=kW
